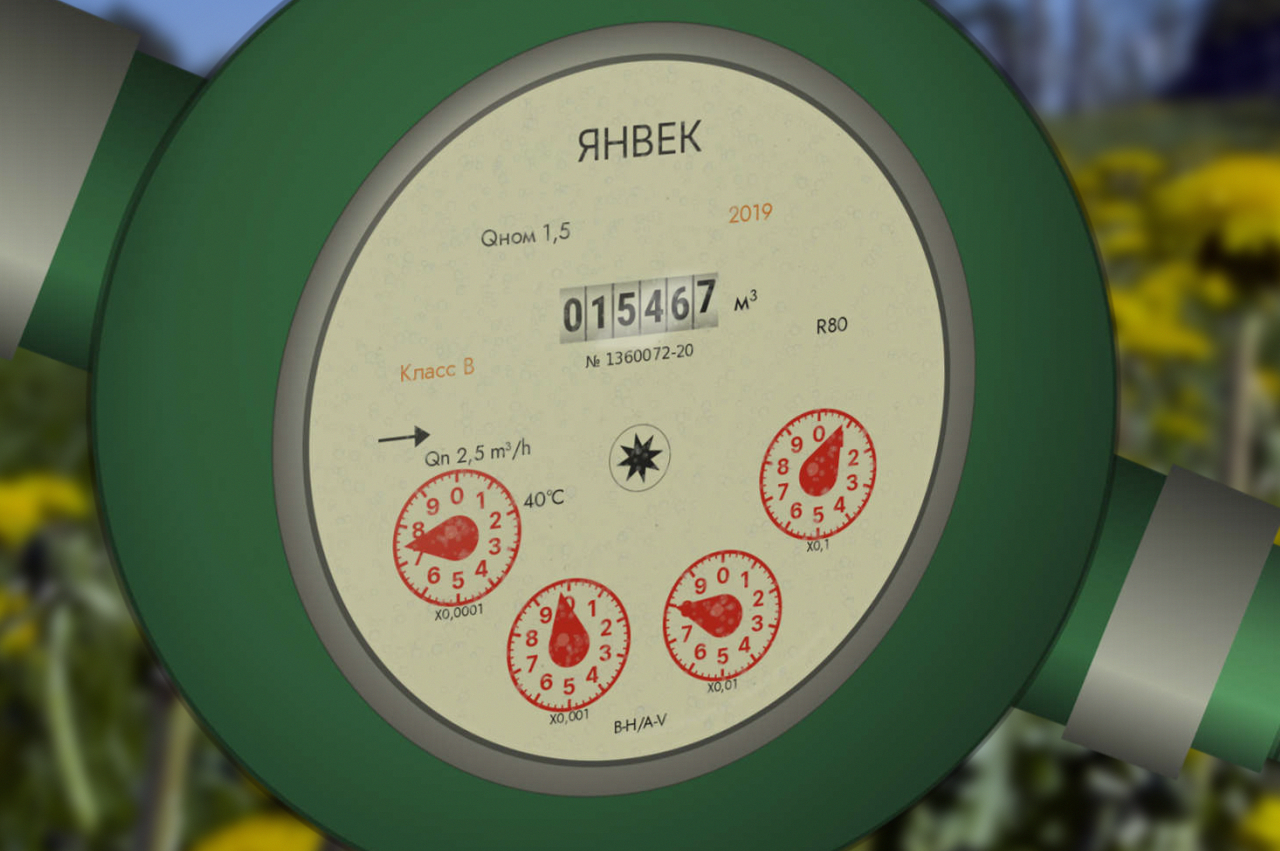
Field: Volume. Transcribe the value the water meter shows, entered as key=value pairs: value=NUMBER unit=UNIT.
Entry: value=15467.0797 unit=m³
